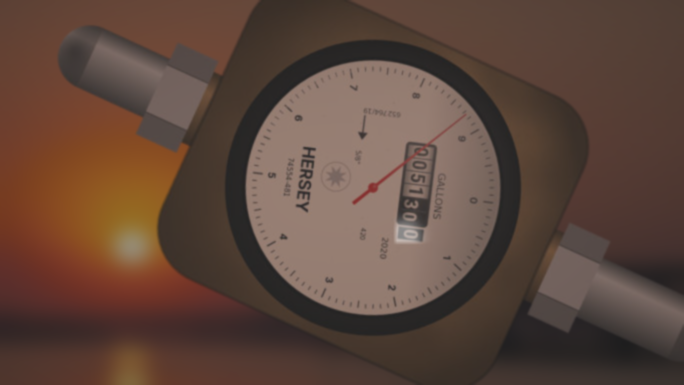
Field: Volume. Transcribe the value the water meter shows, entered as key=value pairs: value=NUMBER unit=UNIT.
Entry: value=51298.7 unit=gal
